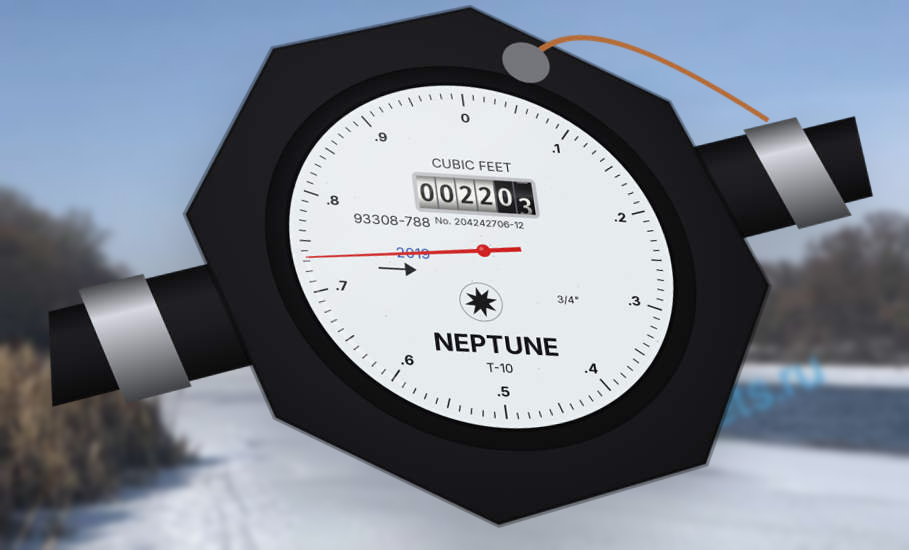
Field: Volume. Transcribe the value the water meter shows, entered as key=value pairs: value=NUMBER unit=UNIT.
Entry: value=2202.73 unit=ft³
